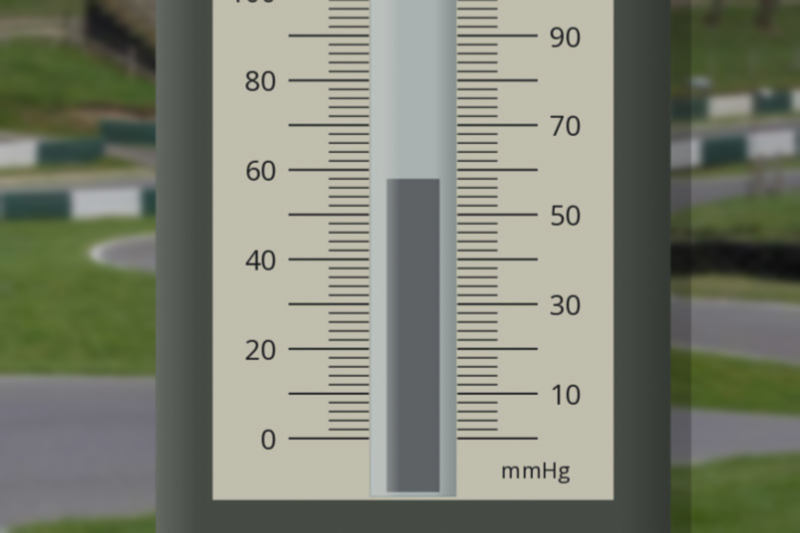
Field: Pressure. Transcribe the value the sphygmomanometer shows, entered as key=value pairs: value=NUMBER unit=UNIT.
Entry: value=58 unit=mmHg
